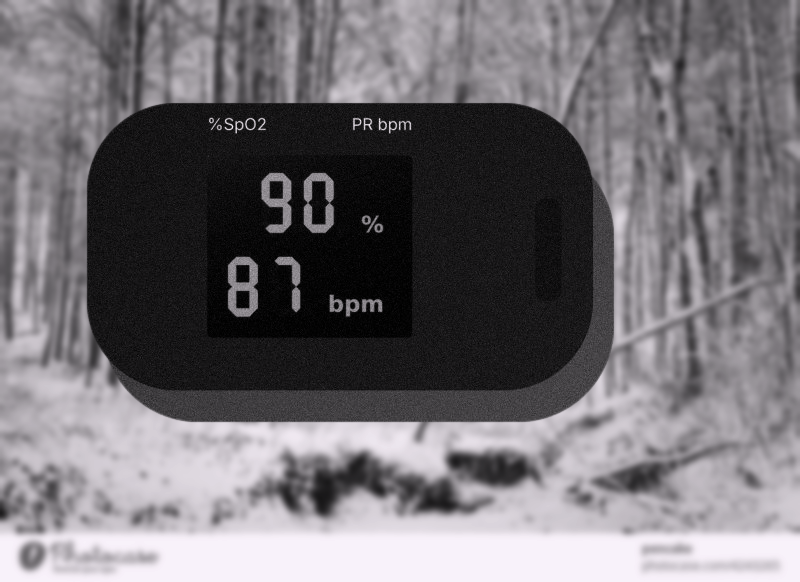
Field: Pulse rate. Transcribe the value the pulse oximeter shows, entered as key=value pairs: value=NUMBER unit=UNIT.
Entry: value=87 unit=bpm
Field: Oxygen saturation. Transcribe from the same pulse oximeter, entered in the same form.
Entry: value=90 unit=%
